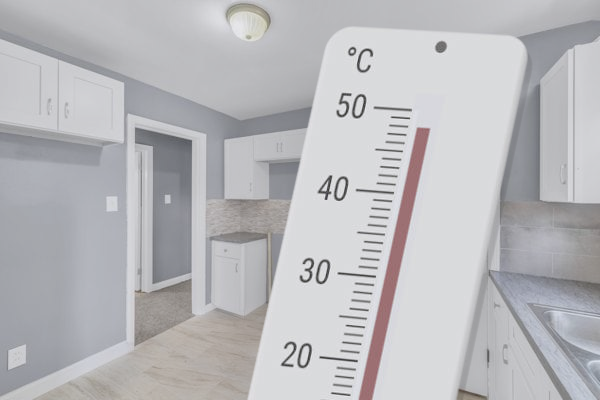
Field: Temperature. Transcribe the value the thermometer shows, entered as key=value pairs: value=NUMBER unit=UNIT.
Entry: value=48 unit=°C
